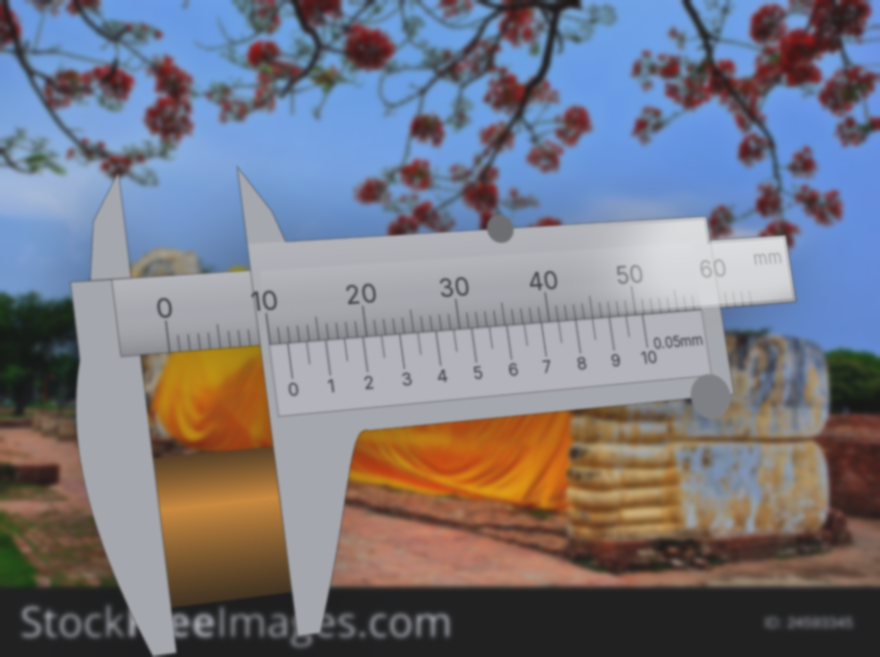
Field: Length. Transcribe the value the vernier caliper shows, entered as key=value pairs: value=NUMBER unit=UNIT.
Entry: value=11.8 unit=mm
